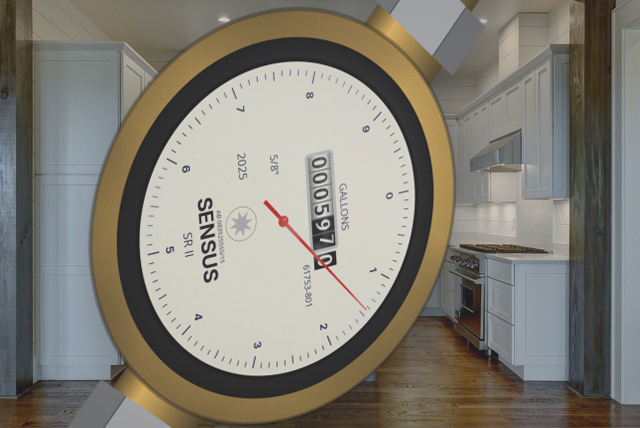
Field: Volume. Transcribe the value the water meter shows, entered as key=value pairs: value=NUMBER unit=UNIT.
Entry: value=5971.4 unit=gal
